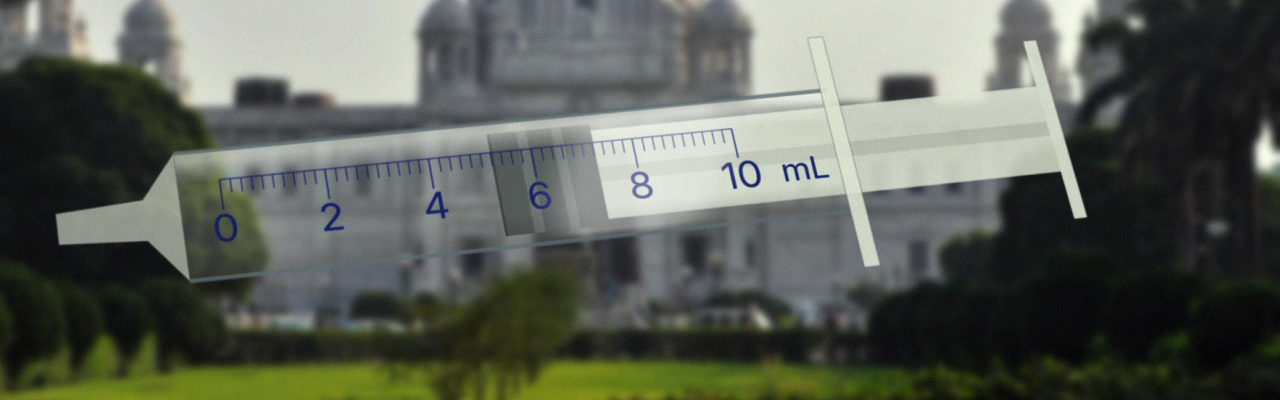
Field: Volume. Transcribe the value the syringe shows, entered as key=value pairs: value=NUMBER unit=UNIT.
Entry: value=5.2 unit=mL
